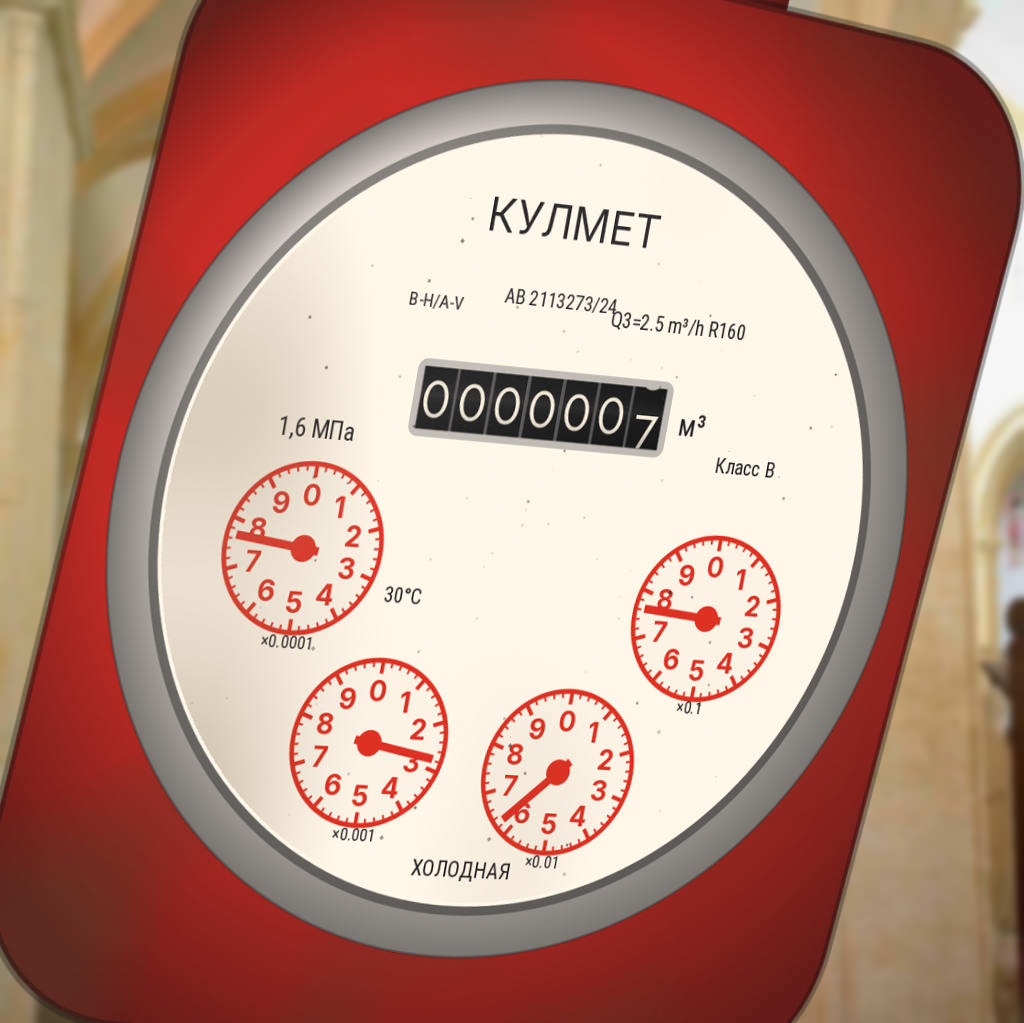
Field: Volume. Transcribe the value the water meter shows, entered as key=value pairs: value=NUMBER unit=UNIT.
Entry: value=6.7627 unit=m³
